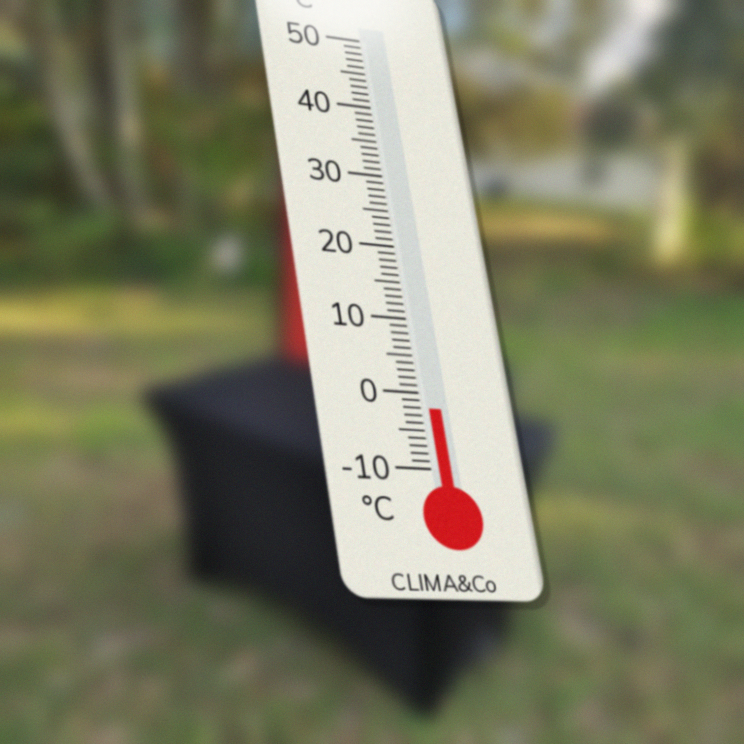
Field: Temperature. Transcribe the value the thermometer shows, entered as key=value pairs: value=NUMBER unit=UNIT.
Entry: value=-2 unit=°C
